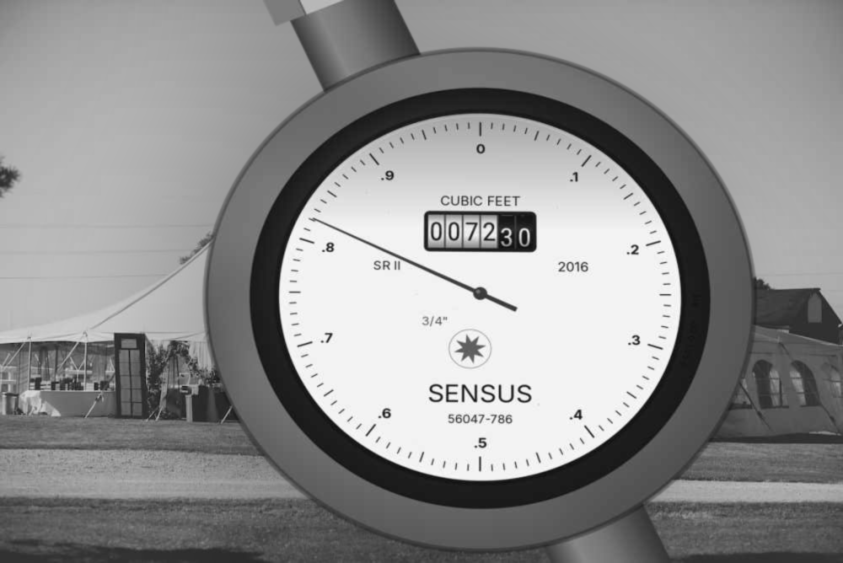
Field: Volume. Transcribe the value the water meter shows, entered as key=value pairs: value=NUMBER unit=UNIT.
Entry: value=7229.82 unit=ft³
